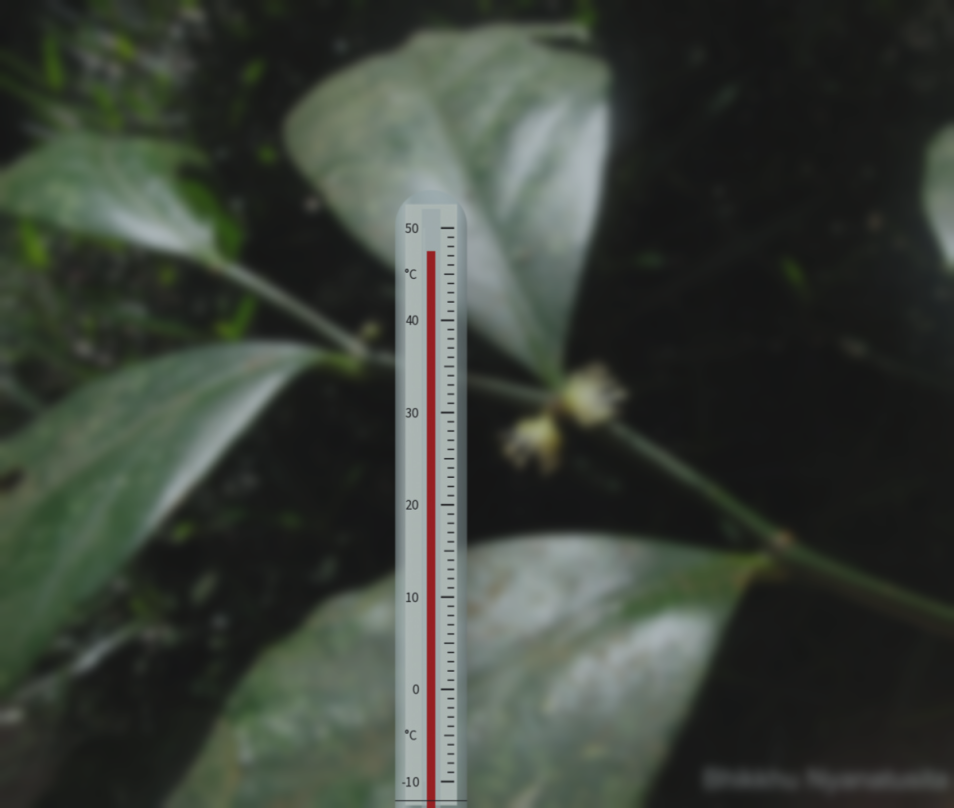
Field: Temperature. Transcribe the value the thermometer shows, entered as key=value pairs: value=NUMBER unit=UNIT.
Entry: value=47.5 unit=°C
